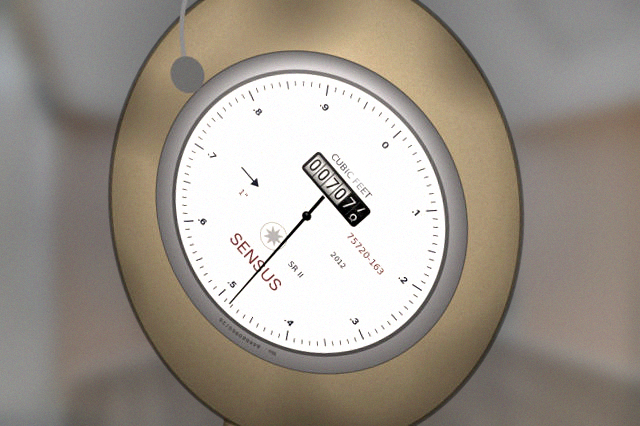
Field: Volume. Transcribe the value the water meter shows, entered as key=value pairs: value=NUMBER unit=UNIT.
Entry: value=7077.48 unit=ft³
